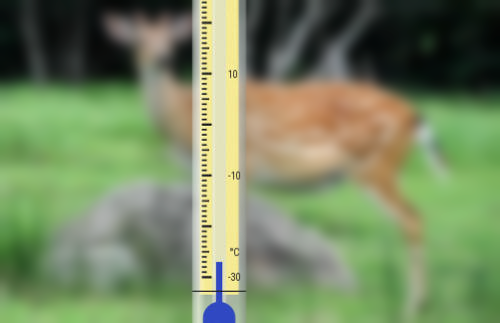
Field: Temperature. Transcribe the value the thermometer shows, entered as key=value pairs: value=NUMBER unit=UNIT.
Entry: value=-27 unit=°C
